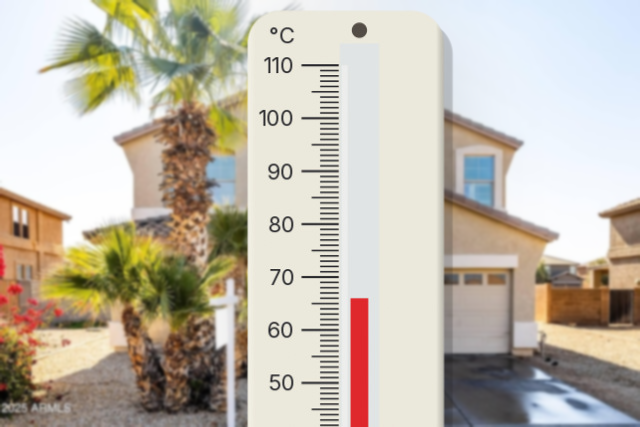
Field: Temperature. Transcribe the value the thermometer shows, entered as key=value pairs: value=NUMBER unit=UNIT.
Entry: value=66 unit=°C
